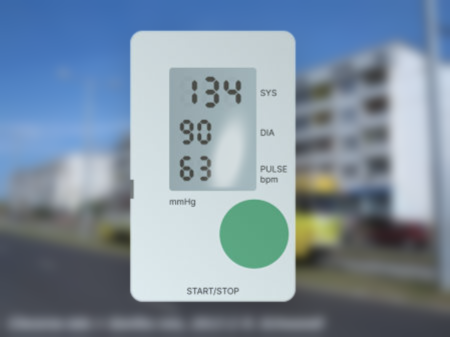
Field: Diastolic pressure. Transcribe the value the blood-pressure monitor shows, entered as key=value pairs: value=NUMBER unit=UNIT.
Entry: value=90 unit=mmHg
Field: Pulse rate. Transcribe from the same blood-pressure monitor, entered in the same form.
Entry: value=63 unit=bpm
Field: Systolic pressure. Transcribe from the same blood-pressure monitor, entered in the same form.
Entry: value=134 unit=mmHg
